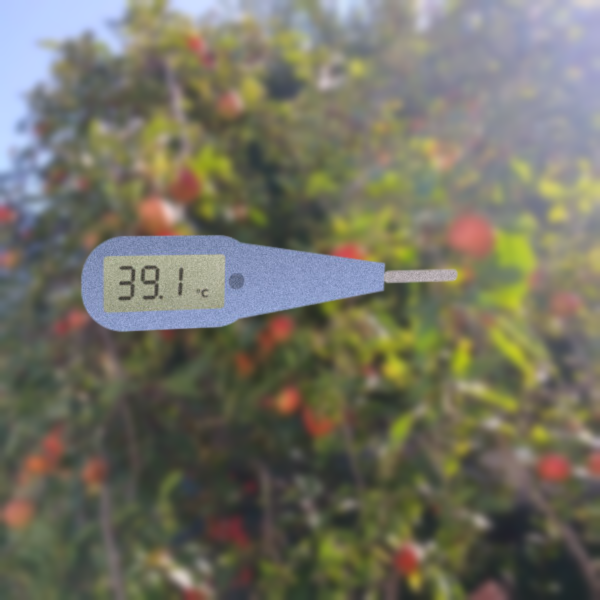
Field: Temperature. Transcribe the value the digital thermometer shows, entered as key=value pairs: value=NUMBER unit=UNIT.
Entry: value=39.1 unit=°C
